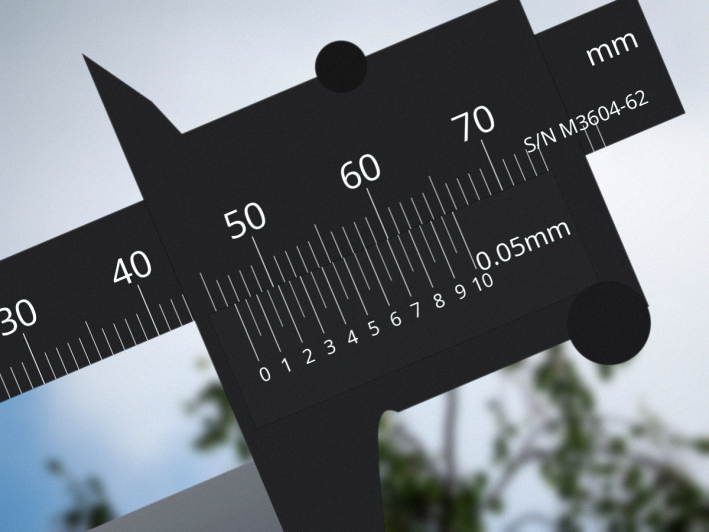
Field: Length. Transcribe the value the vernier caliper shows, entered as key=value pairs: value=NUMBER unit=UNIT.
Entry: value=46.6 unit=mm
